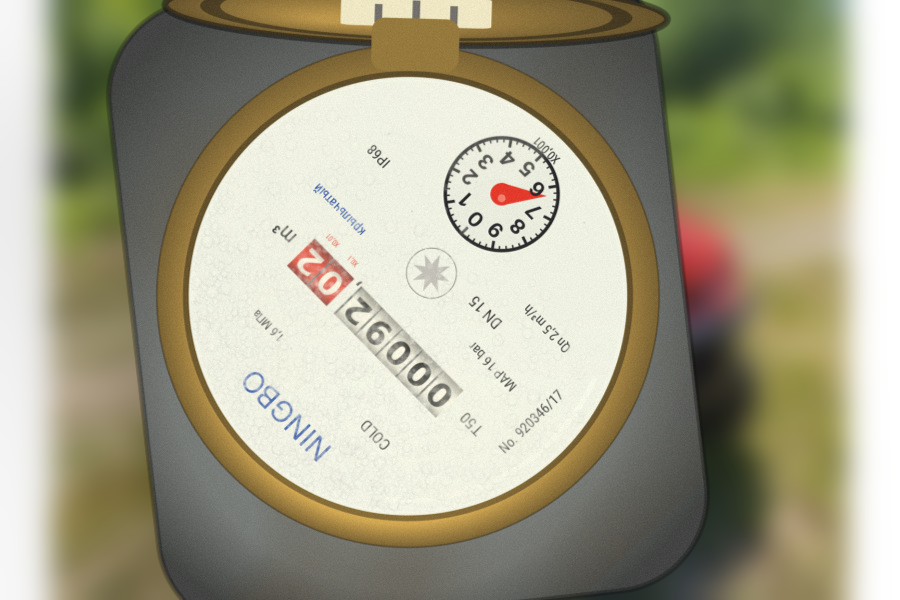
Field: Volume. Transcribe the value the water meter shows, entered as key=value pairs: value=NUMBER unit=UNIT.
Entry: value=92.026 unit=m³
